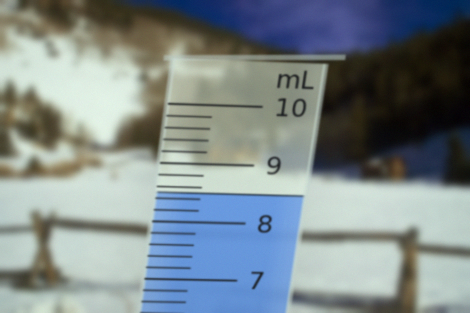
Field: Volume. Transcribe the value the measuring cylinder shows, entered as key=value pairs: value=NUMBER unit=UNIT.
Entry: value=8.5 unit=mL
